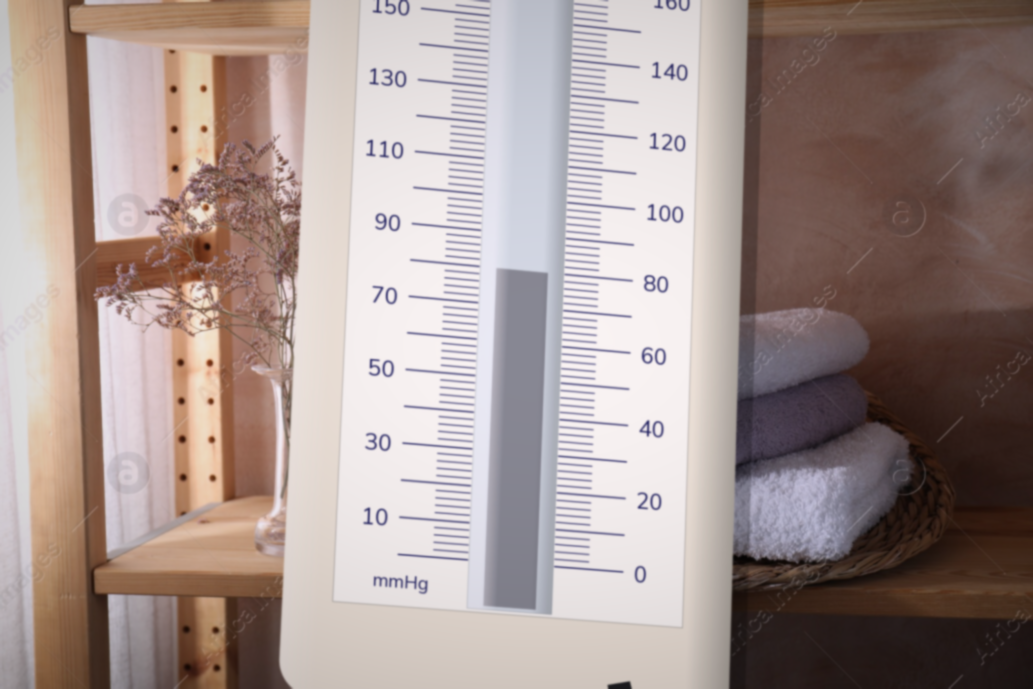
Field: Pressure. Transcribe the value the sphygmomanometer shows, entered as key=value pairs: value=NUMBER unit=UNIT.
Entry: value=80 unit=mmHg
